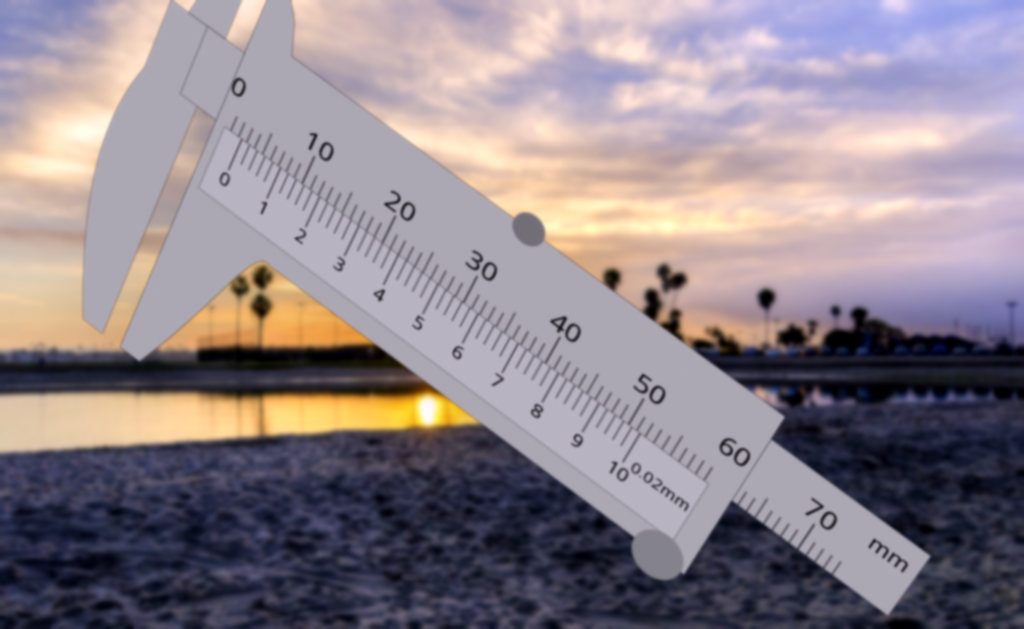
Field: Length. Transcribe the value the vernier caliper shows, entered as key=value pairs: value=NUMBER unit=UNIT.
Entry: value=2.4 unit=mm
